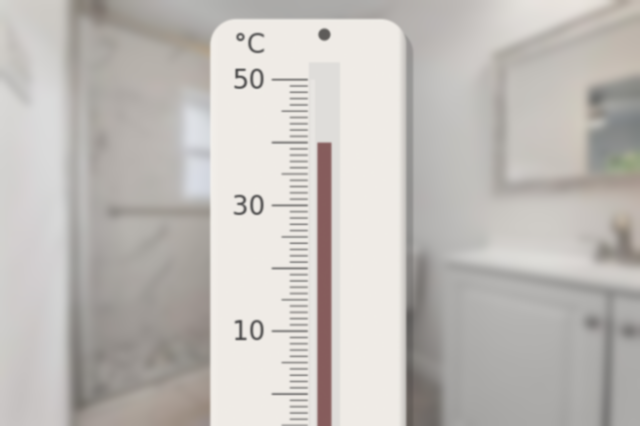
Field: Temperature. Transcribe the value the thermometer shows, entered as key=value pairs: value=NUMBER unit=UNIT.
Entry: value=40 unit=°C
